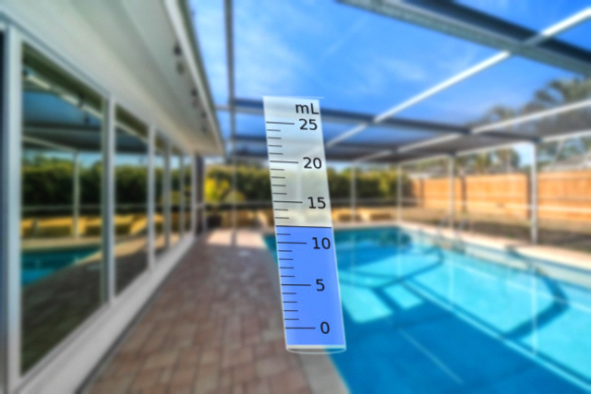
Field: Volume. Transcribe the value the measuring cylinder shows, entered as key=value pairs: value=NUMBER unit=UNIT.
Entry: value=12 unit=mL
